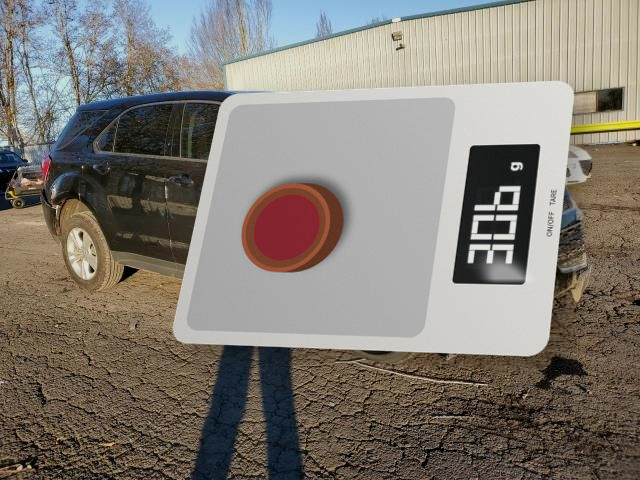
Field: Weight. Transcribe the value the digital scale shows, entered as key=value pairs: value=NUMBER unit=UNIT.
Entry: value=306 unit=g
